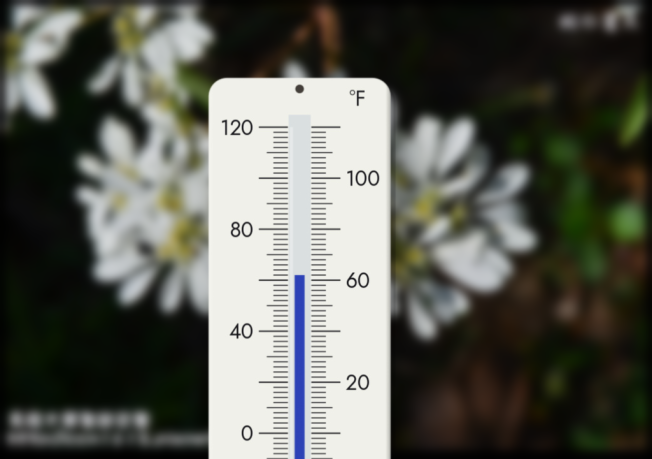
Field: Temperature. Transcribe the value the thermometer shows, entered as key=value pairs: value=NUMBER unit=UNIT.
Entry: value=62 unit=°F
